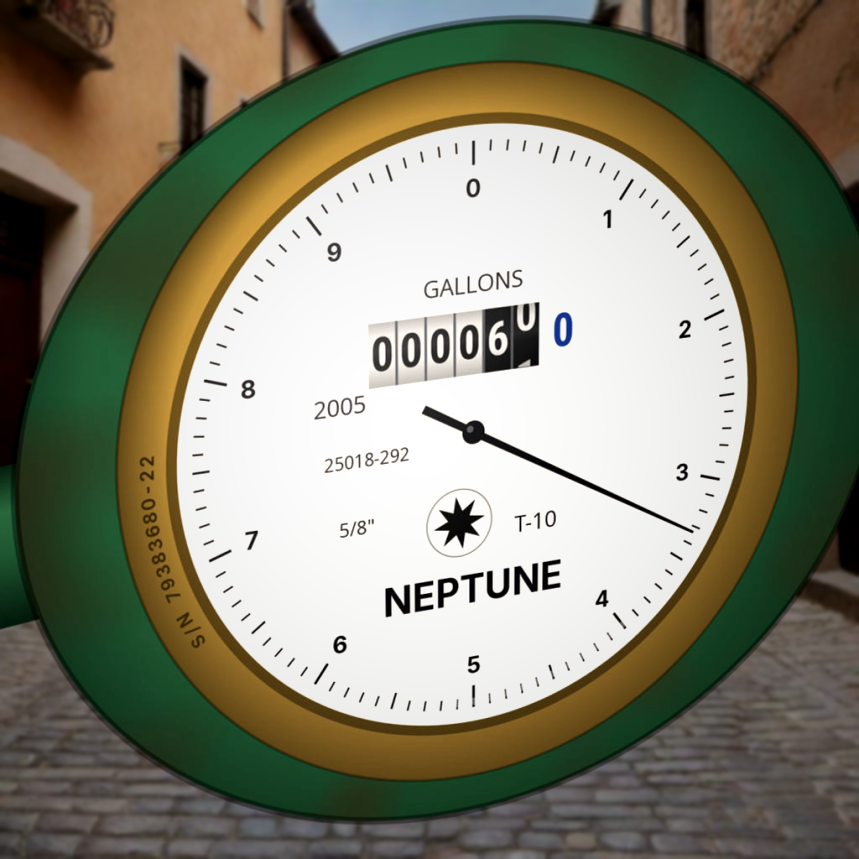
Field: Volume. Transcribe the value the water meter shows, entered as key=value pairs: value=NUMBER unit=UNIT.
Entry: value=603.3 unit=gal
